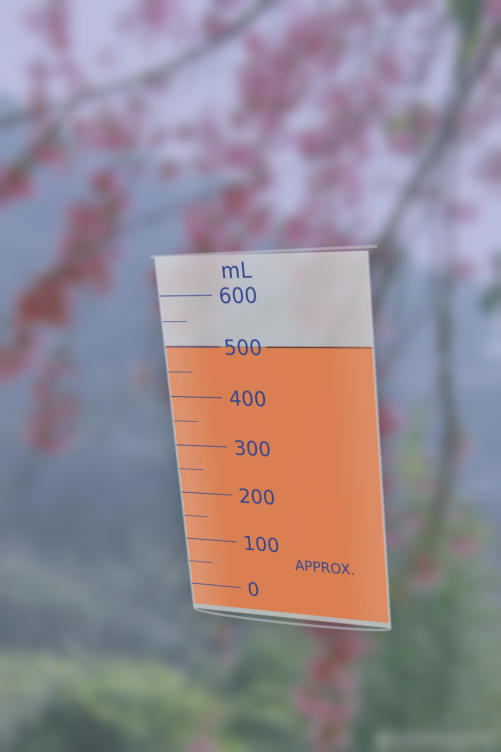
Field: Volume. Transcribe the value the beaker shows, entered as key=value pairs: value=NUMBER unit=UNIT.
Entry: value=500 unit=mL
